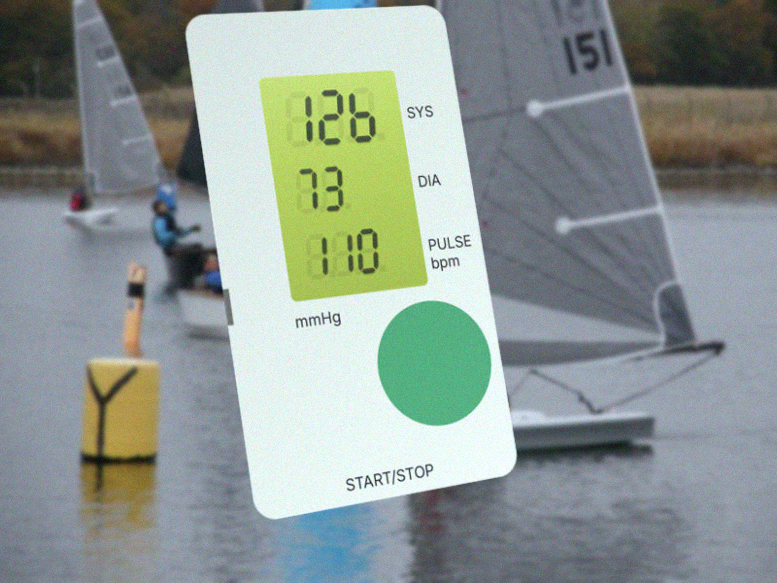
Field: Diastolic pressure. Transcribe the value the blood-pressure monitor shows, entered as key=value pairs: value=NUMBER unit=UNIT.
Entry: value=73 unit=mmHg
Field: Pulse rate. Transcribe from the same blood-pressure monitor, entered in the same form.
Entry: value=110 unit=bpm
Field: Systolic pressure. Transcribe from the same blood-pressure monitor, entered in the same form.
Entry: value=126 unit=mmHg
